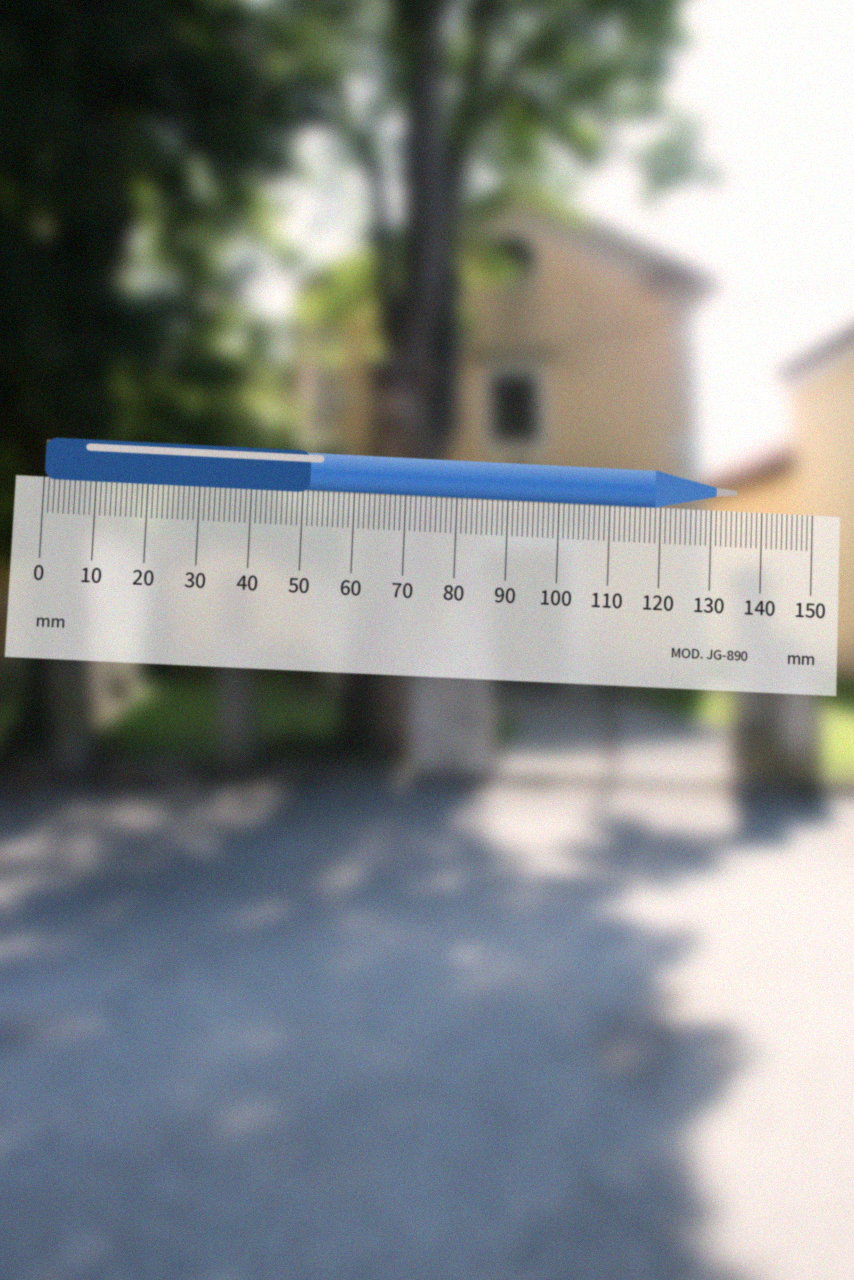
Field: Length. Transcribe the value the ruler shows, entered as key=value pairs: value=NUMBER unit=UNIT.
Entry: value=135 unit=mm
